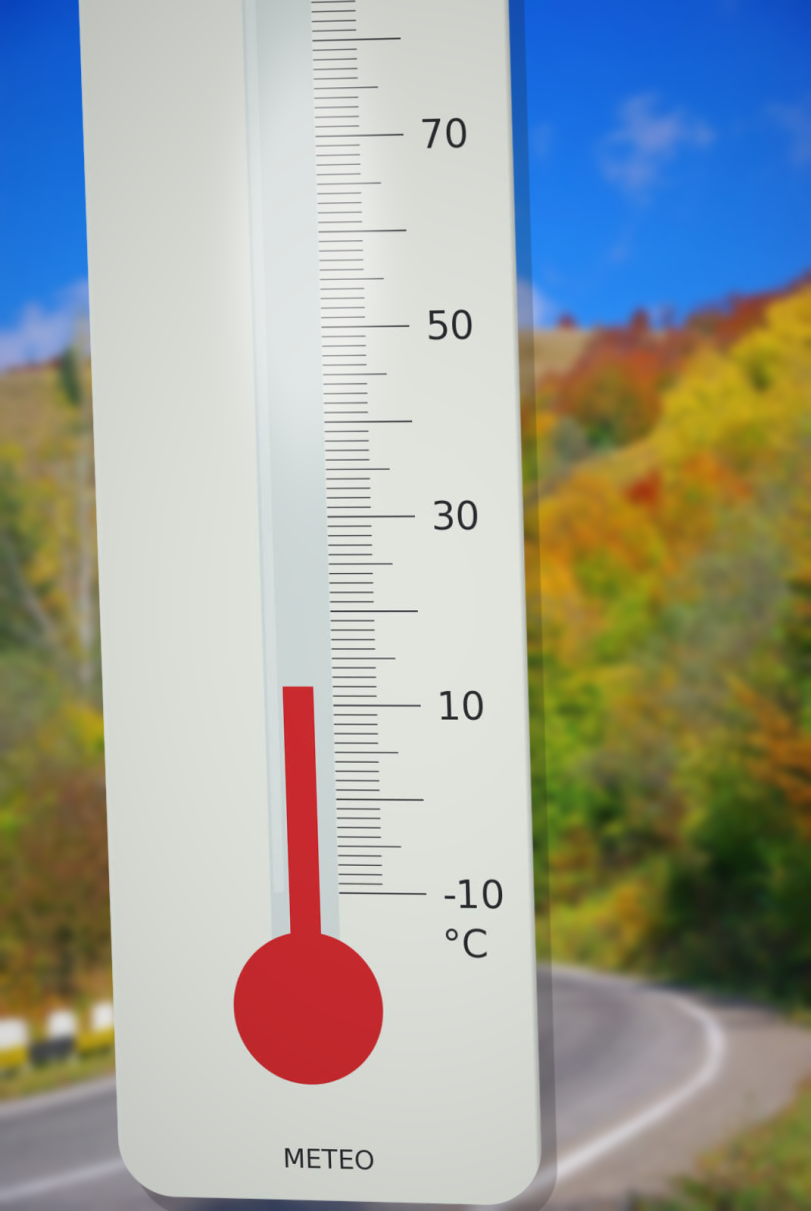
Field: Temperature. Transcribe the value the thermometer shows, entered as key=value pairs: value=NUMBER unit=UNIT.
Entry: value=12 unit=°C
